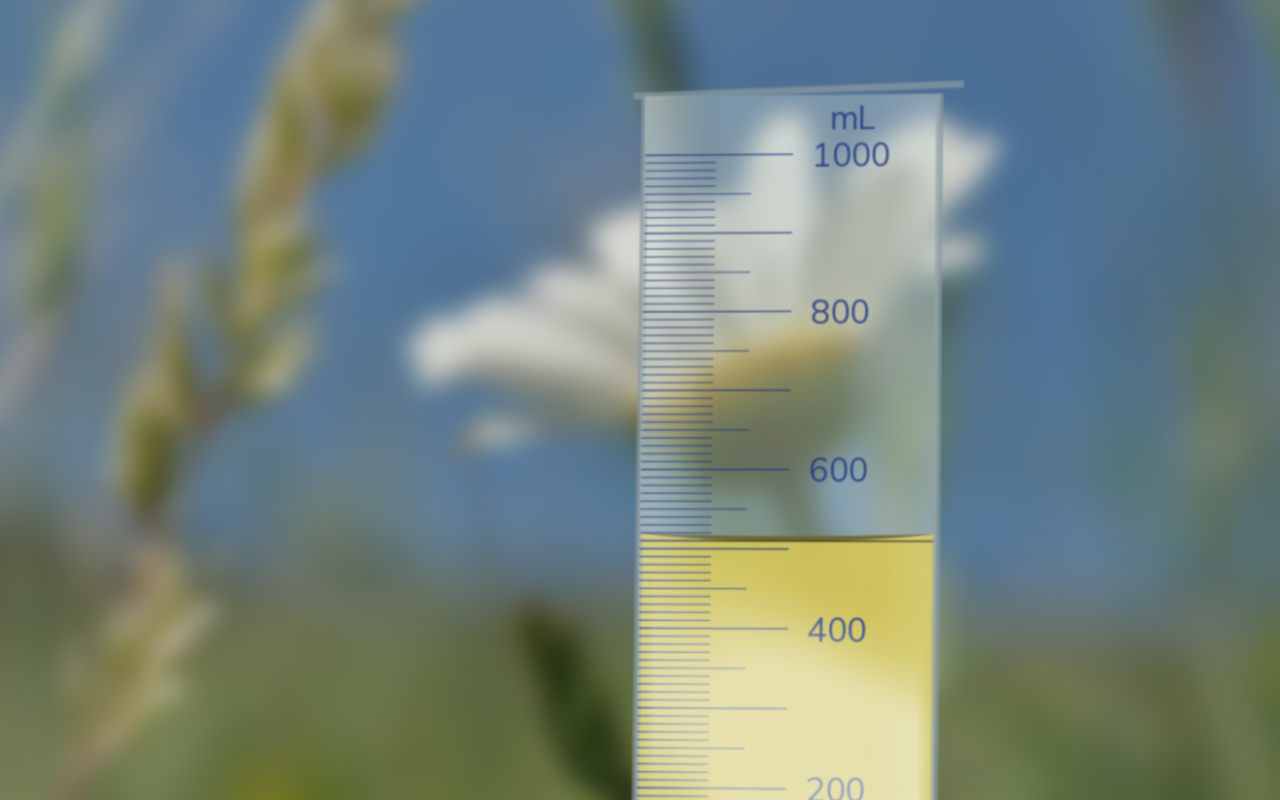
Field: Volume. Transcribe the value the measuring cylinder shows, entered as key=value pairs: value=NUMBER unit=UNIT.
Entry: value=510 unit=mL
